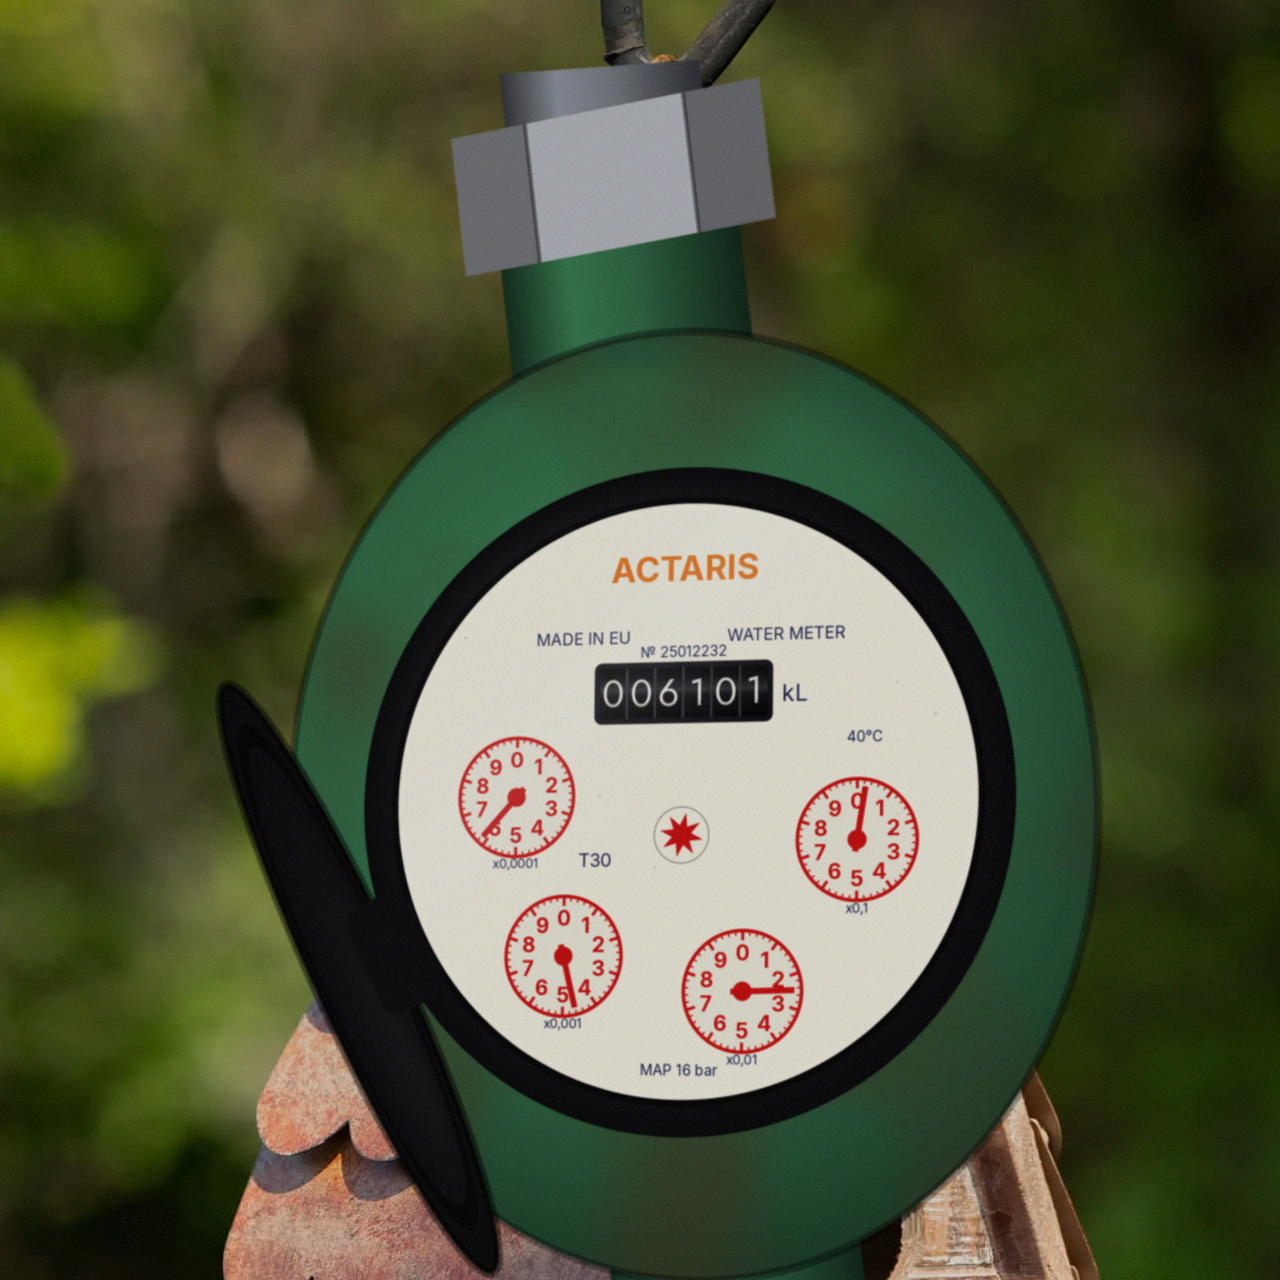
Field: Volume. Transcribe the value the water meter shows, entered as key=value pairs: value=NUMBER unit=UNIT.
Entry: value=6101.0246 unit=kL
